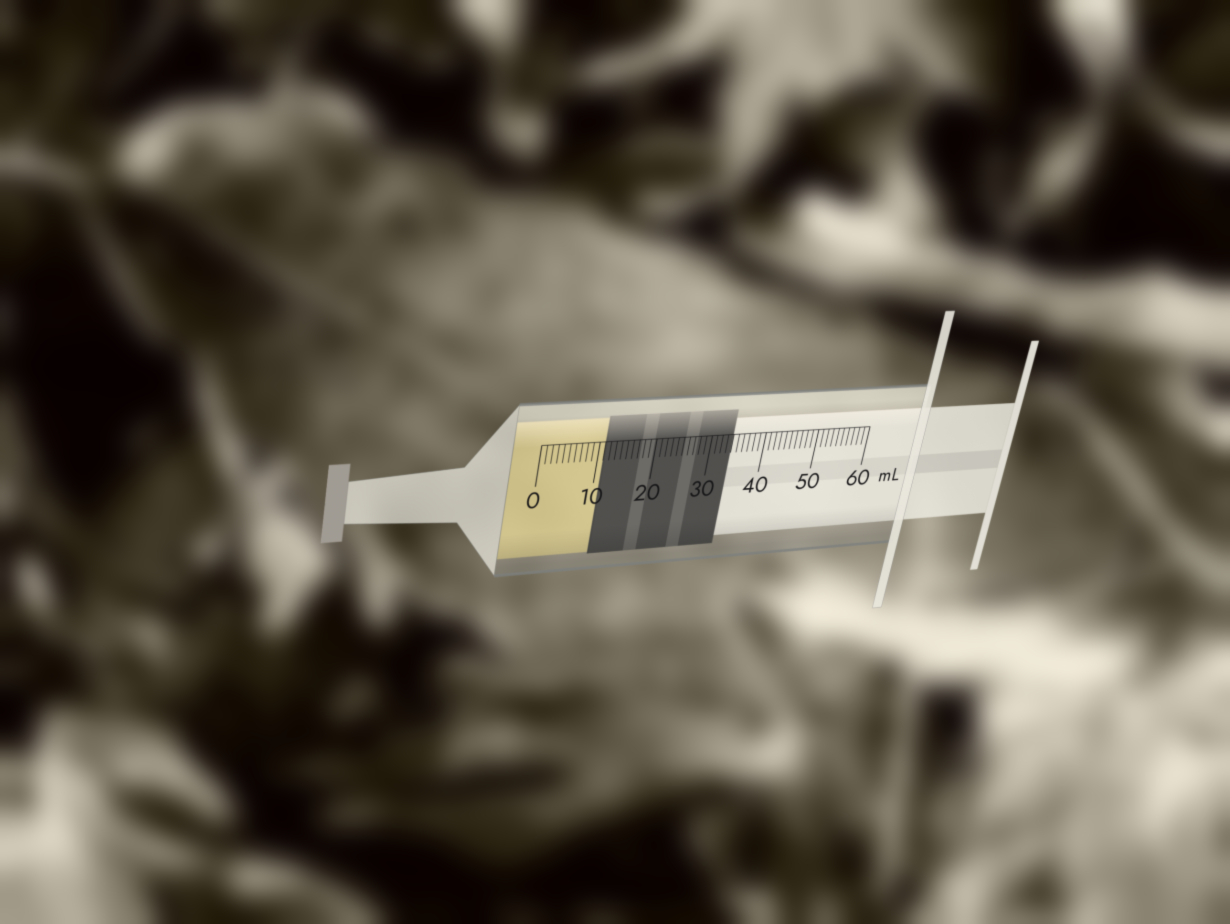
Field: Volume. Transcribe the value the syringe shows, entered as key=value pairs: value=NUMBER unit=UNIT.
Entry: value=11 unit=mL
